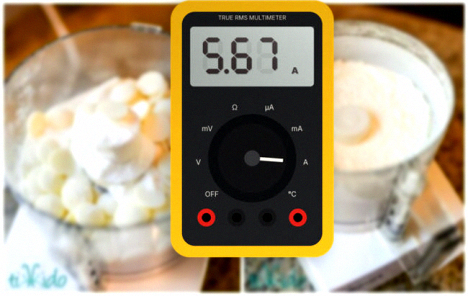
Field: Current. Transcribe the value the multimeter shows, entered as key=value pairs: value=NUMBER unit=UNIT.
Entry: value=5.67 unit=A
